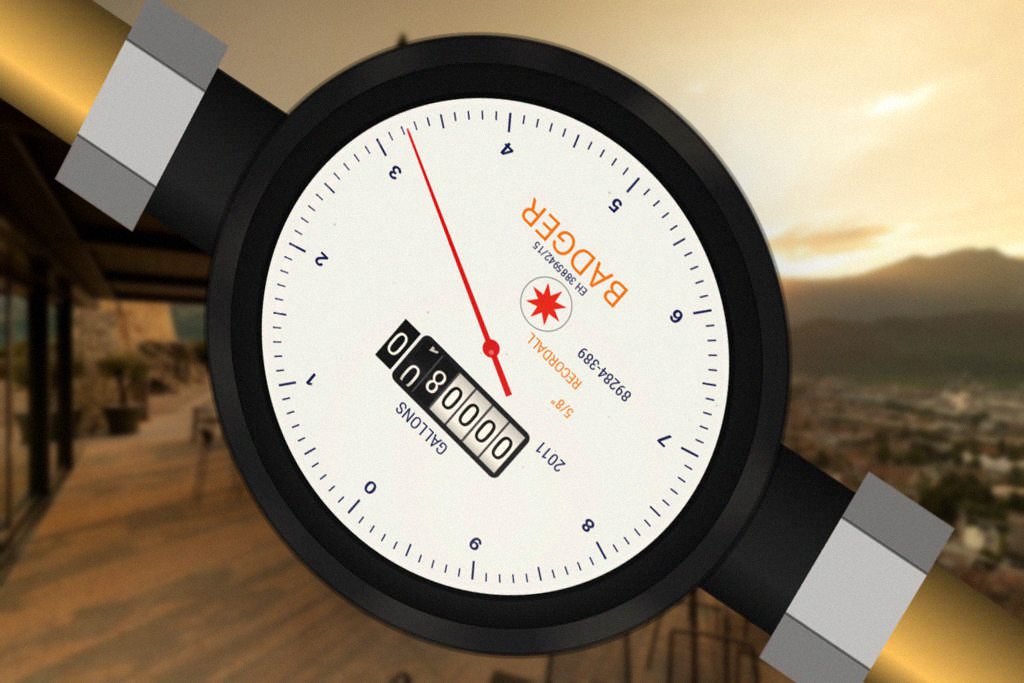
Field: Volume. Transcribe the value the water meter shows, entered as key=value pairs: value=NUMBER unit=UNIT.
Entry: value=803.2 unit=gal
